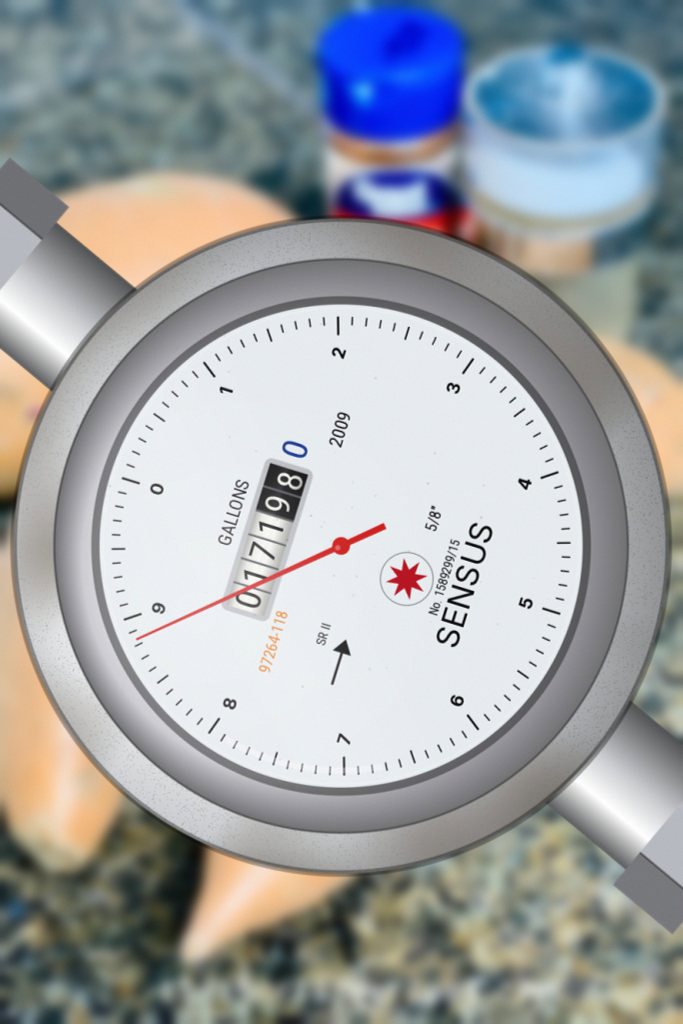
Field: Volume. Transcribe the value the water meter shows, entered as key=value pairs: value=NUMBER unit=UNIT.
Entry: value=171978.8 unit=gal
